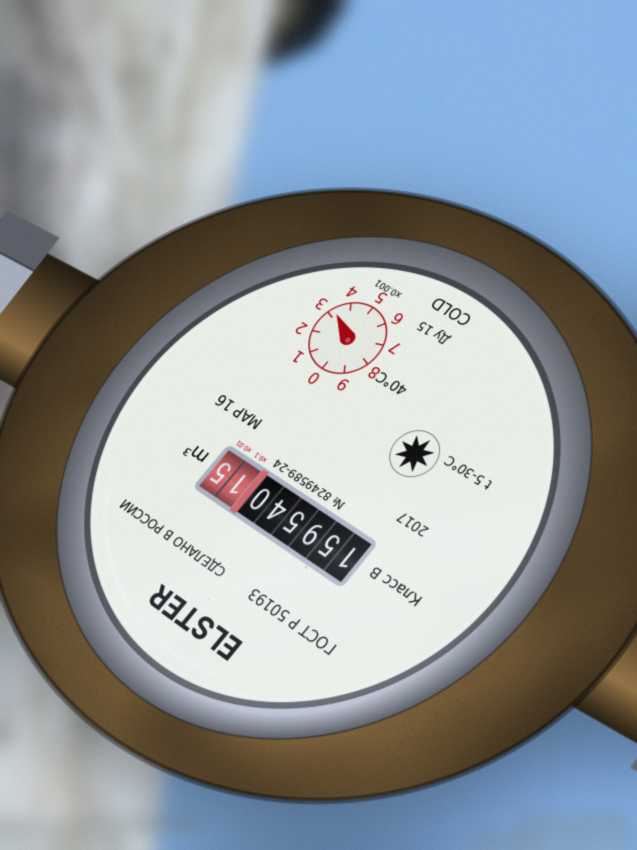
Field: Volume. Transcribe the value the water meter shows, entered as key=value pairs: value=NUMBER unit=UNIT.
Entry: value=159540.153 unit=m³
